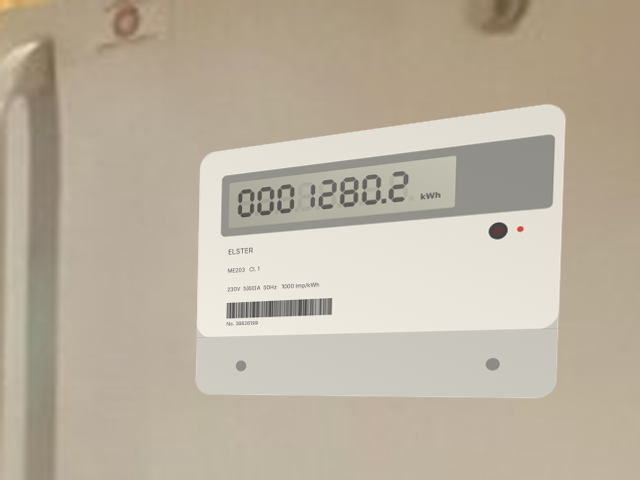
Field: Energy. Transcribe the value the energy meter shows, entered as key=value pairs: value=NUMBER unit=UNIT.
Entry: value=1280.2 unit=kWh
